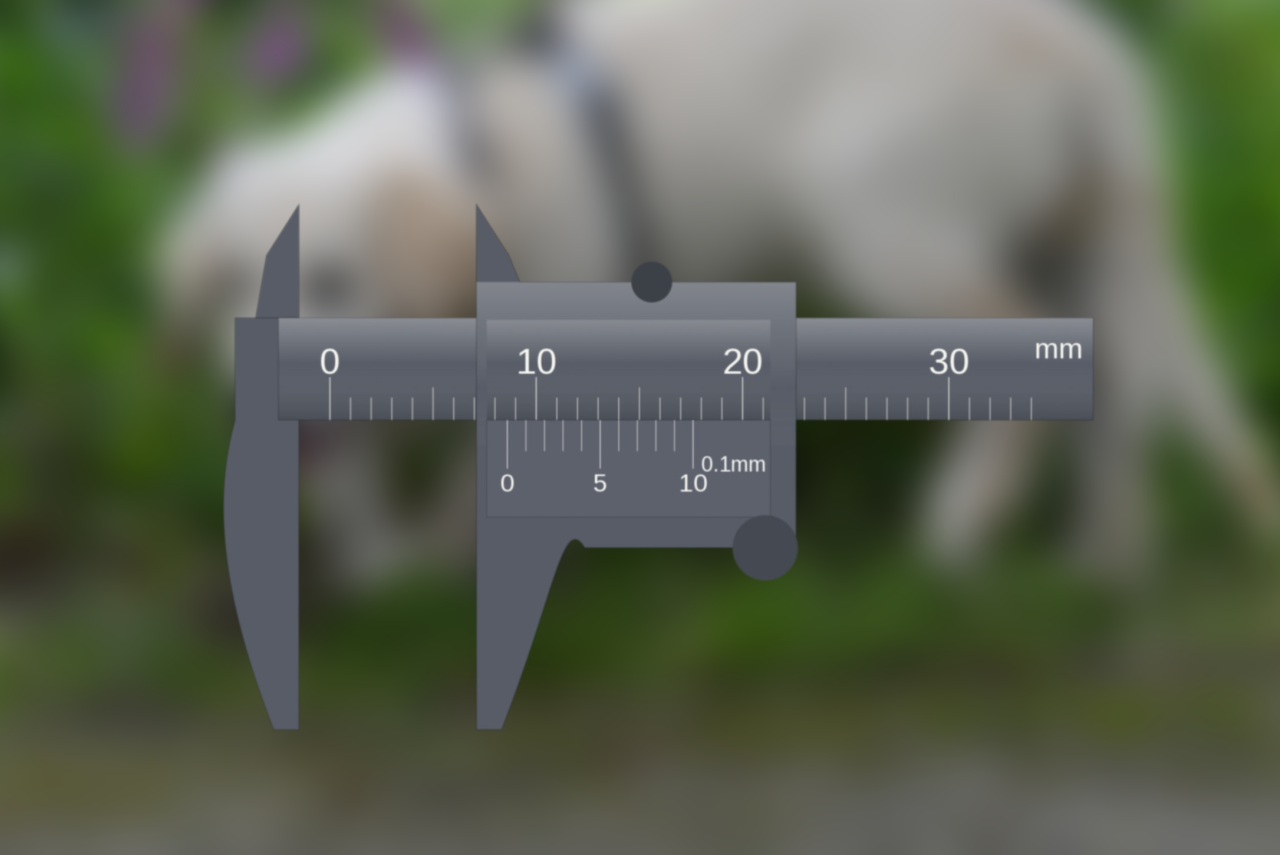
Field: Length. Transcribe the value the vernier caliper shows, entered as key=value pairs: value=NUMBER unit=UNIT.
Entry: value=8.6 unit=mm
